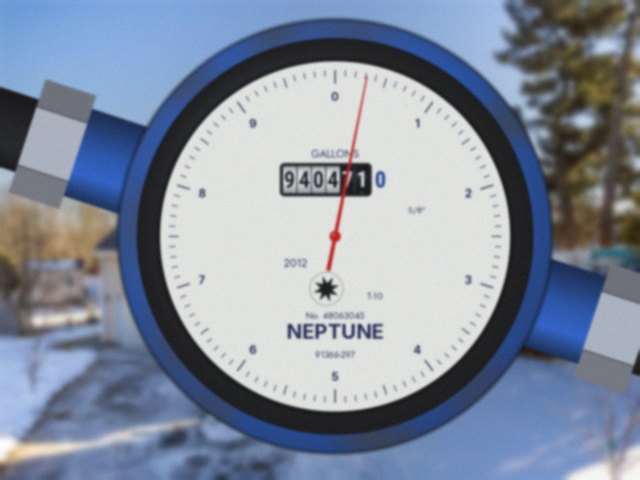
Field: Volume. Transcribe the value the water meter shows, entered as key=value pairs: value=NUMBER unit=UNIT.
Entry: value=9404710.3 unit=gal
